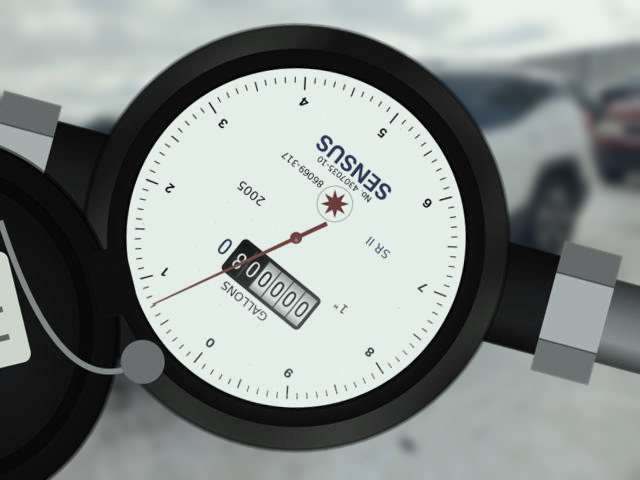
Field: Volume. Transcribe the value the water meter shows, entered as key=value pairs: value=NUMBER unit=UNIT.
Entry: value=80.7 unit=gal
